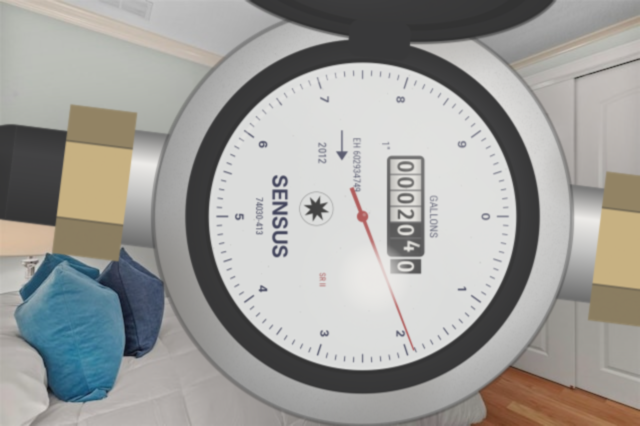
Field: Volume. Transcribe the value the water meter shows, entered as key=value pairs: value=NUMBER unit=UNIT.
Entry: value=2041.9 unit=gal
